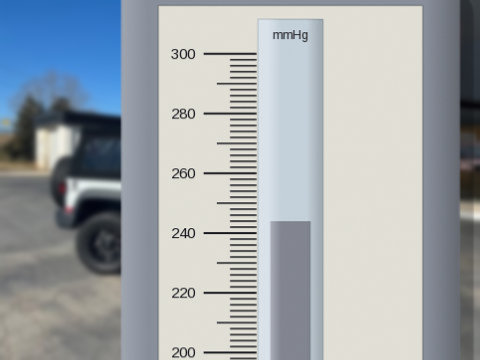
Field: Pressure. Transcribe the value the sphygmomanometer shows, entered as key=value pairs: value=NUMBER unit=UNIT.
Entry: value=244 unit=mmHg
